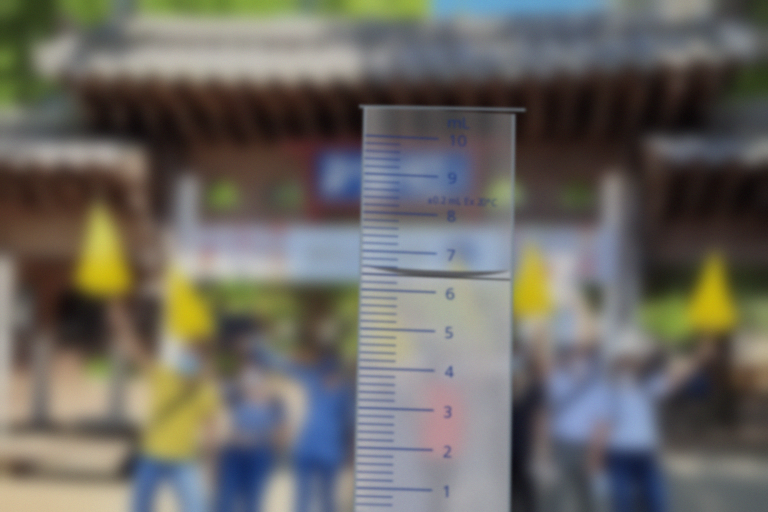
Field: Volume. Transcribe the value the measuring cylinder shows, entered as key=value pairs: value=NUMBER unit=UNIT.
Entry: value=6.4 unit=mL
